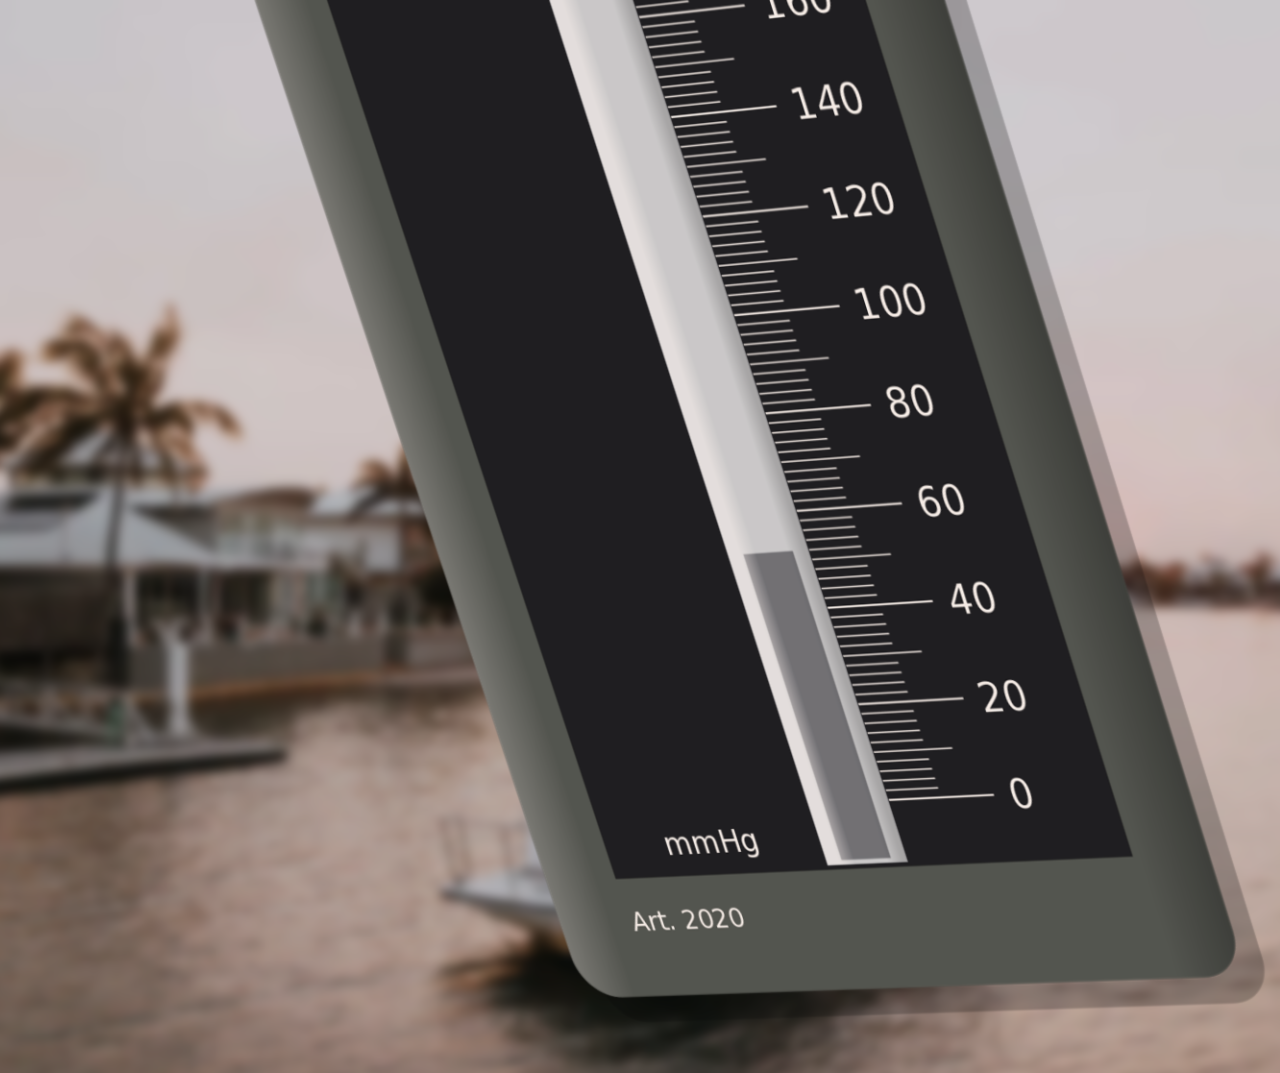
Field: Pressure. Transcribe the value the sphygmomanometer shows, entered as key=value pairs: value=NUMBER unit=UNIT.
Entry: value=52 unit=mmHg
